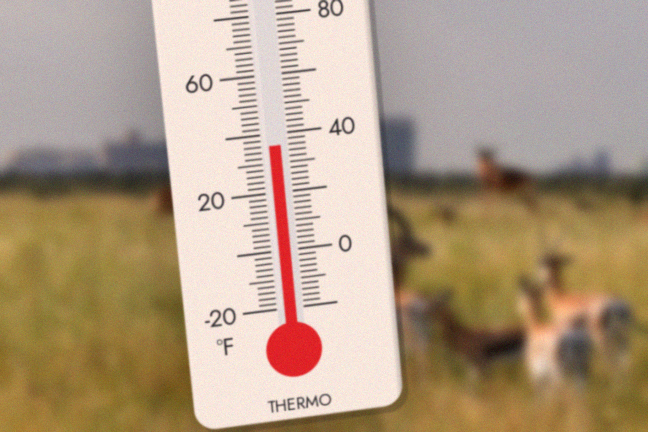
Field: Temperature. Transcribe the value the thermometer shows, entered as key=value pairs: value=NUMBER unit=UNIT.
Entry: value=36 unit=°F
